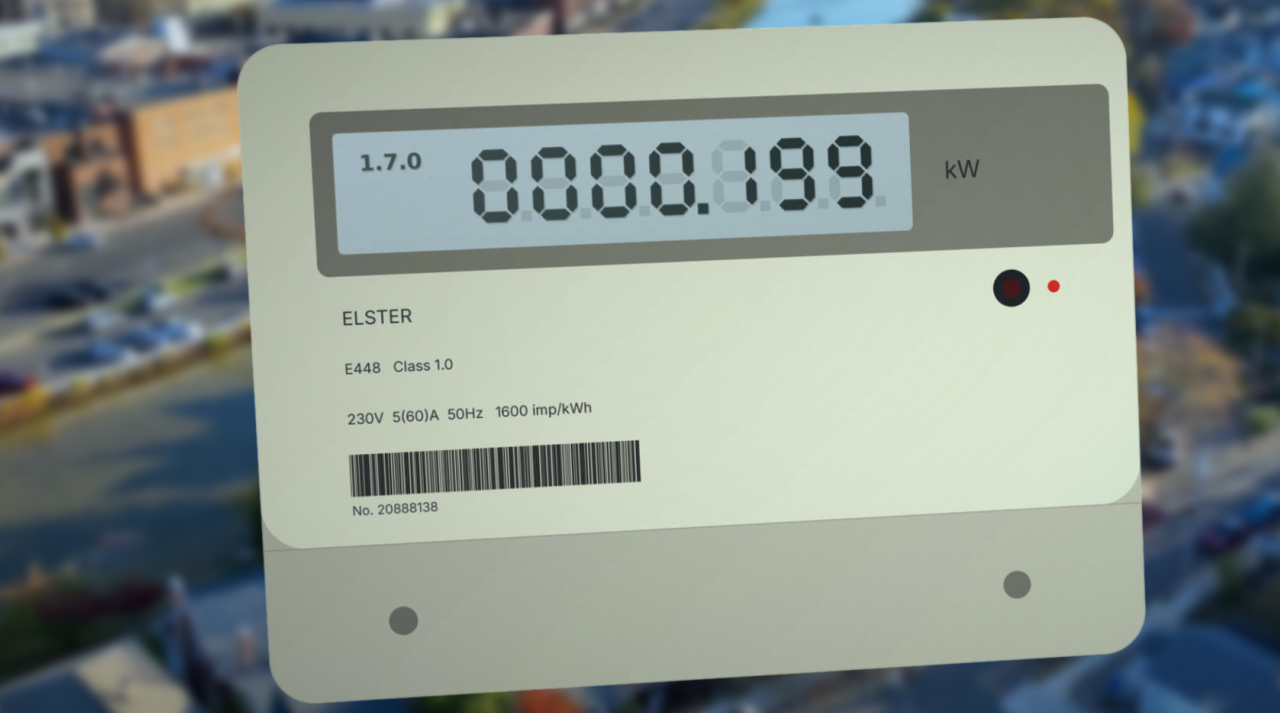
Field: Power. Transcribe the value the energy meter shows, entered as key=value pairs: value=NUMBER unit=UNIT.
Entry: value=0.199 unit=kW
